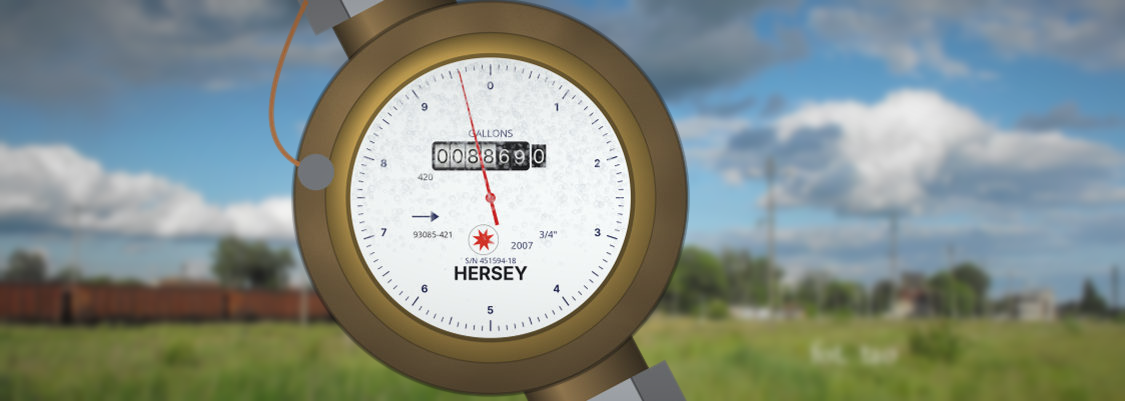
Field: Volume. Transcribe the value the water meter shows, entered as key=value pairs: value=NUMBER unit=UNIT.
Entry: value=88689.6 unit=gal
